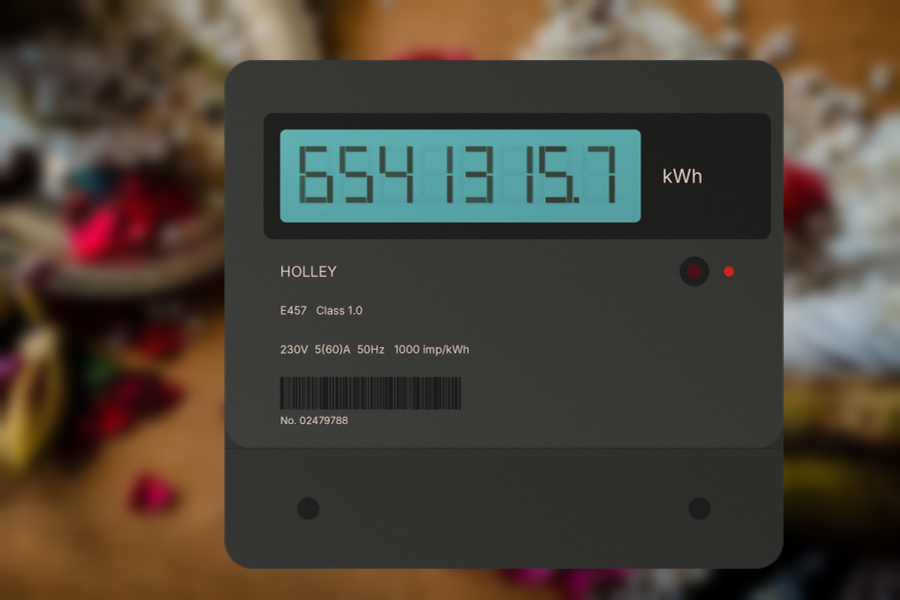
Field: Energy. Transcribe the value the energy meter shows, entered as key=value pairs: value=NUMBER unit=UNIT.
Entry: value=6541315.7 unit=kWh
